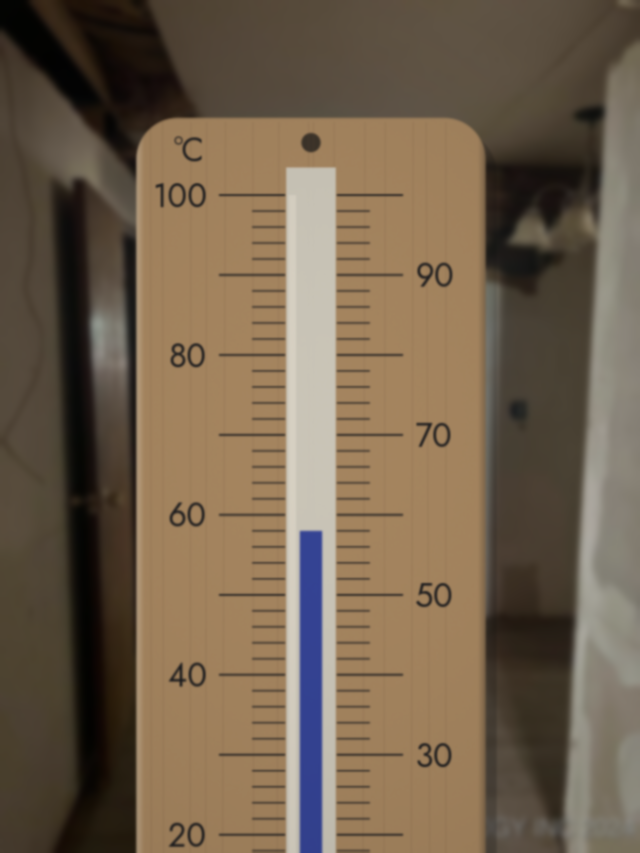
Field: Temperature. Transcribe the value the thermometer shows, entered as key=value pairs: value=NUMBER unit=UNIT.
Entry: value=58 unit=°C
